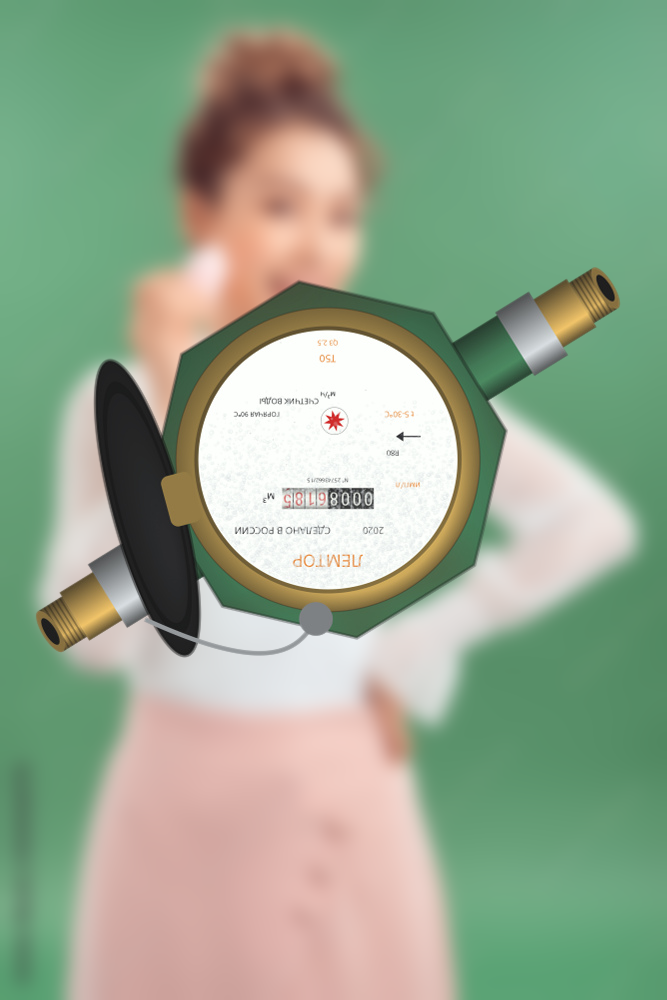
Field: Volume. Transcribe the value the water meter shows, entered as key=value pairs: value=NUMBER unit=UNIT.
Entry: value=8.6185 unit=m³
